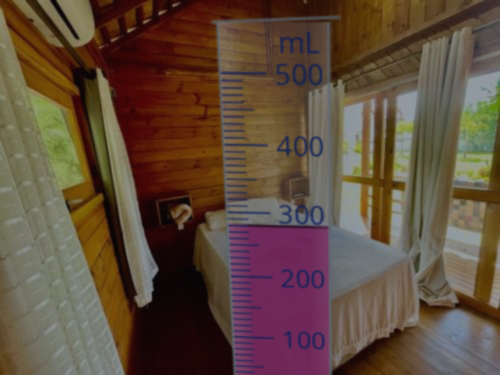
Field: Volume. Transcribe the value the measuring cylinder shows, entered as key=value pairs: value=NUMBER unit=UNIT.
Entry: value=280 unit=mL
